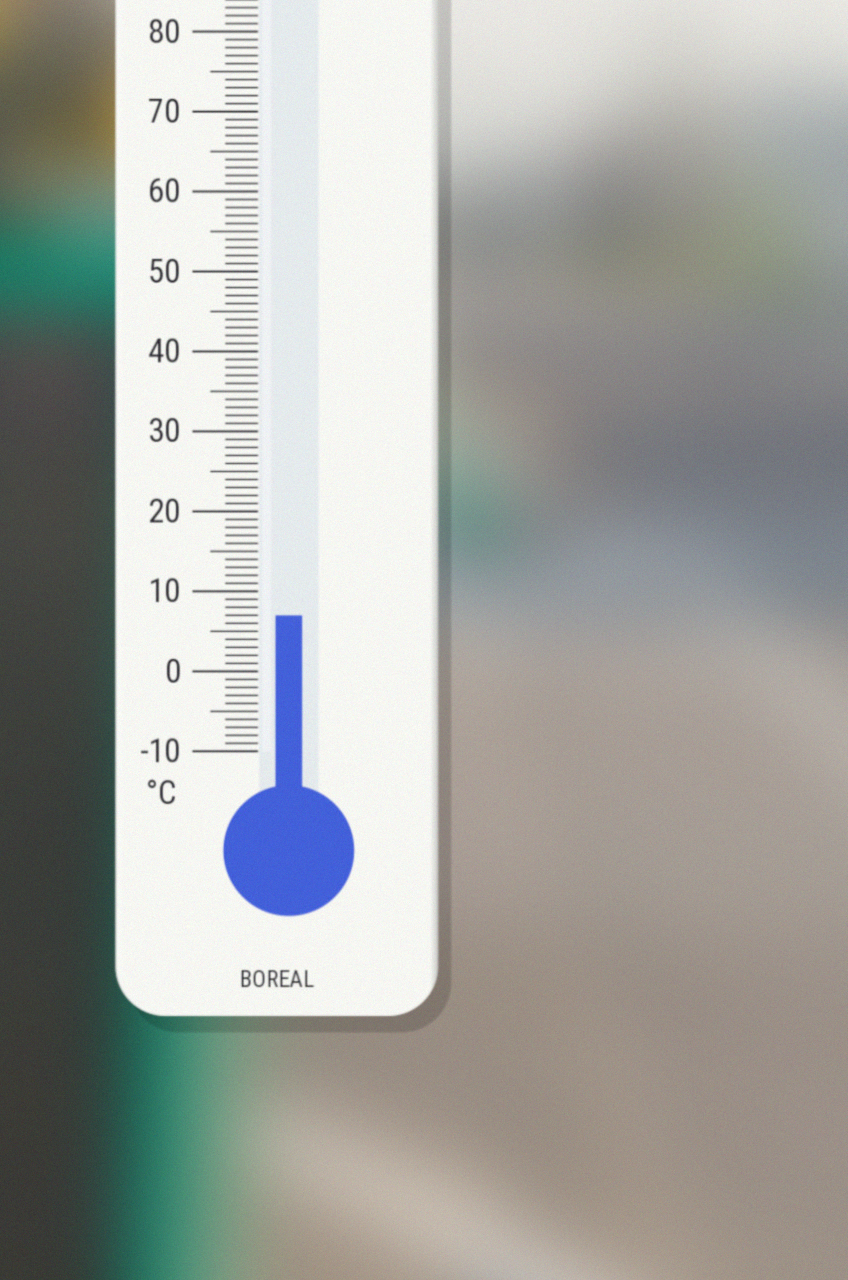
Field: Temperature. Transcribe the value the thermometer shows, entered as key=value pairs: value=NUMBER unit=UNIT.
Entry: value=7 unit=°C
